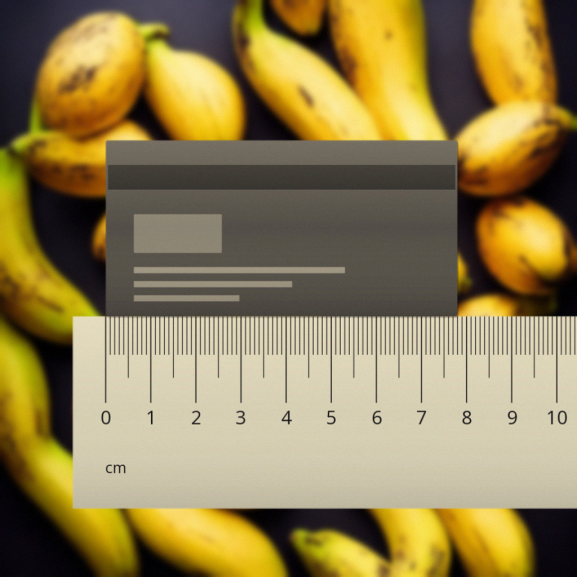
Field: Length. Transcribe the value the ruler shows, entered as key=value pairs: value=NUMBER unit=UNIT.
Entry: value=7.8 unit=cm
